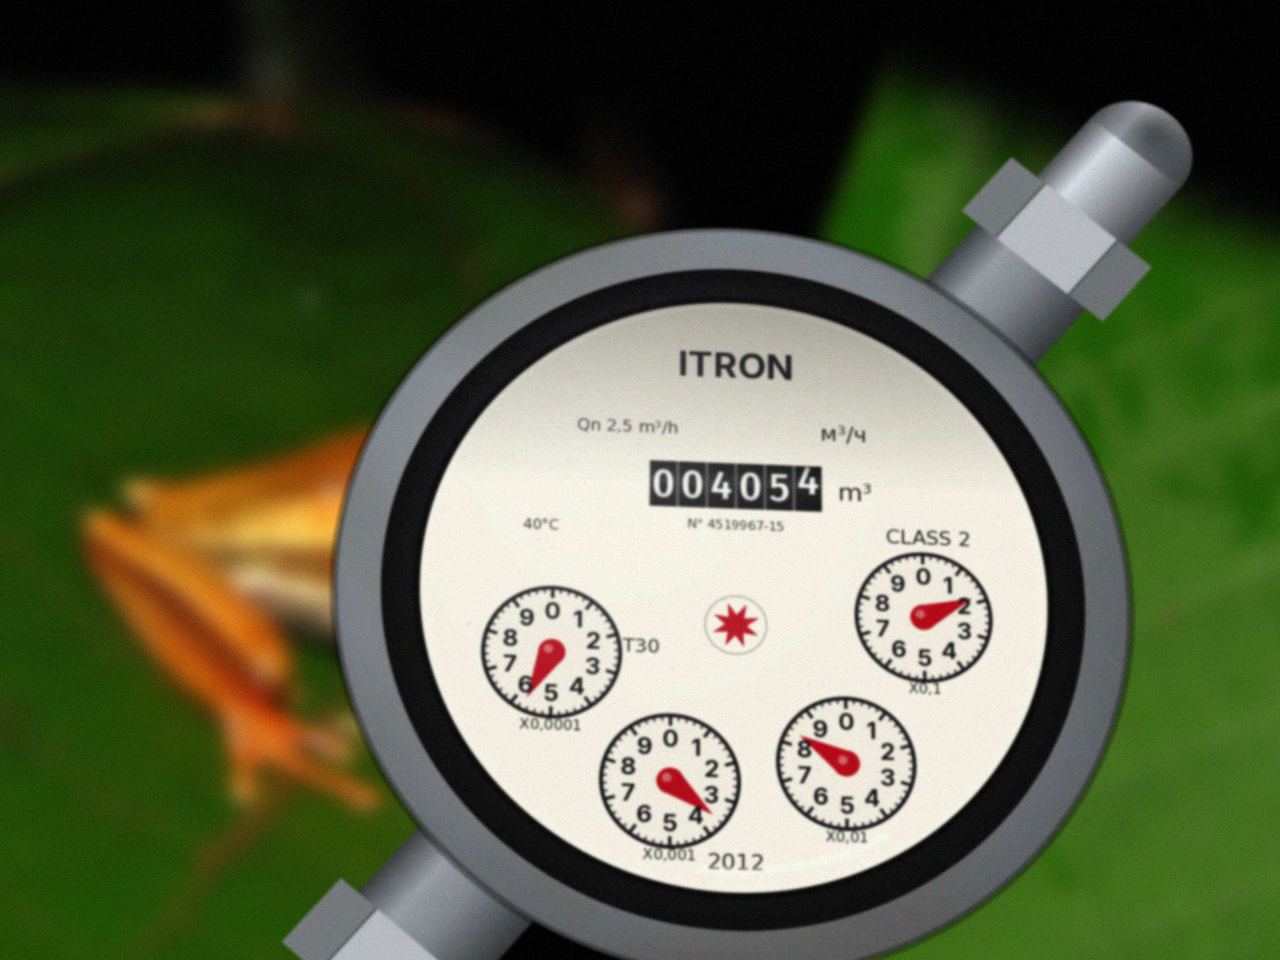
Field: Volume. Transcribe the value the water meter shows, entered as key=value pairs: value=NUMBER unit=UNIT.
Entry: value=4054.1835 unit=m³
